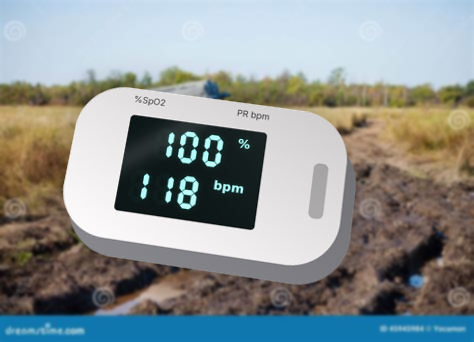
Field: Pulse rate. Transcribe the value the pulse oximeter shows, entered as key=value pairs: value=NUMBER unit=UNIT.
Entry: value=118 unit=bpm
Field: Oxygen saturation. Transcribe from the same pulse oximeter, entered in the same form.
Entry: value=100 unit=%
